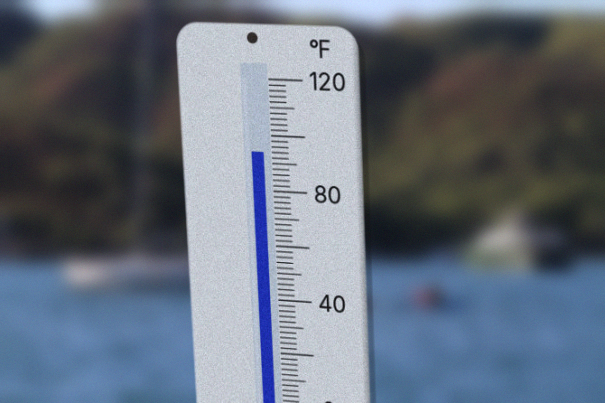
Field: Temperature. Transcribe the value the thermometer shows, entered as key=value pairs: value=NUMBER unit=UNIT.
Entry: value=94 unit=°F
